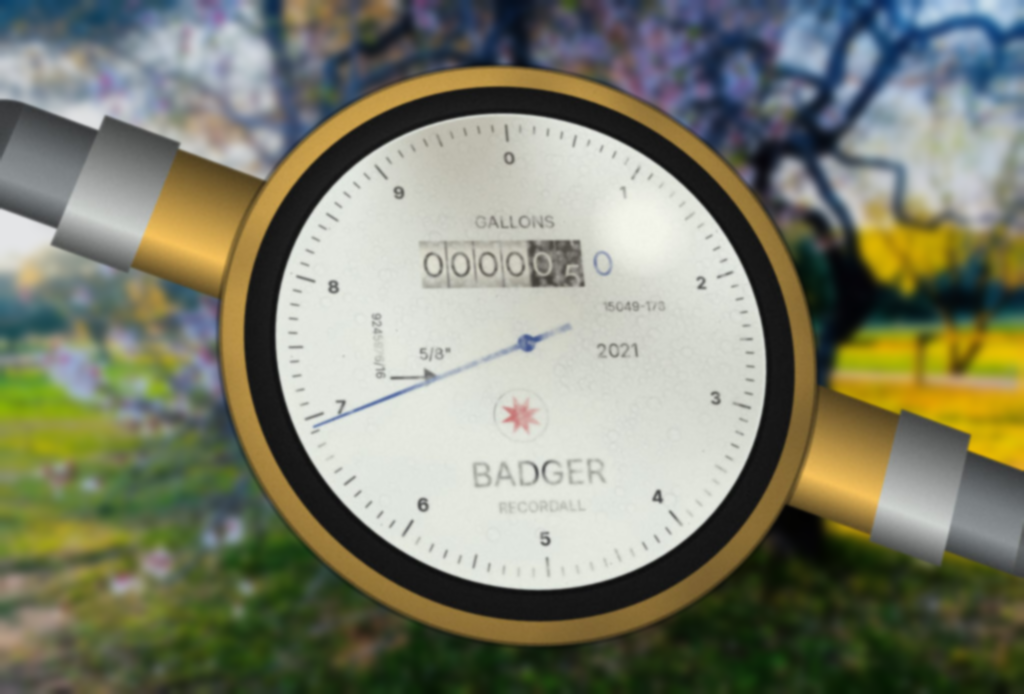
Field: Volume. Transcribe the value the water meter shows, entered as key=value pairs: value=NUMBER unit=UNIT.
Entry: value=46.9 unit=gal
